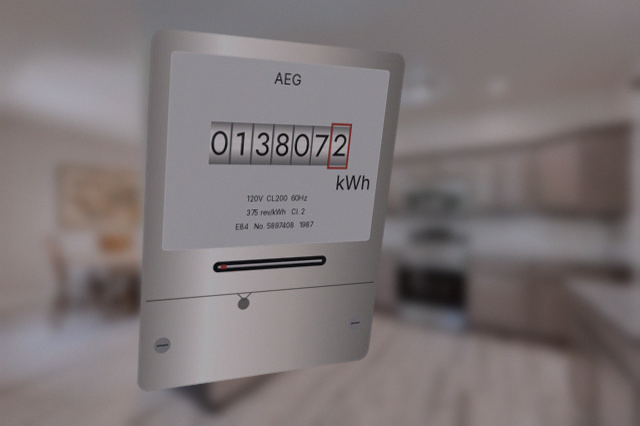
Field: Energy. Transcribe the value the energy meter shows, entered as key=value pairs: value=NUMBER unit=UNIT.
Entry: value=13807.2 unit=kWh
